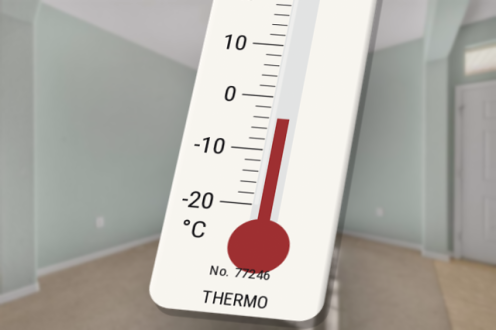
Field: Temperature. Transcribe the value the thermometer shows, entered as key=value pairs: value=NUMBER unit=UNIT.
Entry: value=-4 unit=°C
